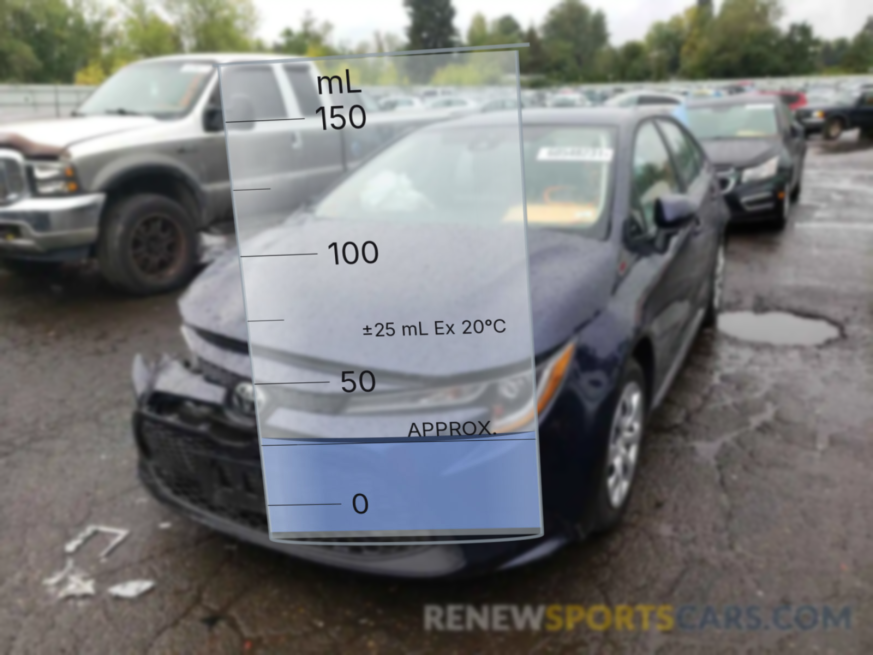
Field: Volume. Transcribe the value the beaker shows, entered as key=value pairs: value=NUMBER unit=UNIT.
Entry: value=25 unit=mL
